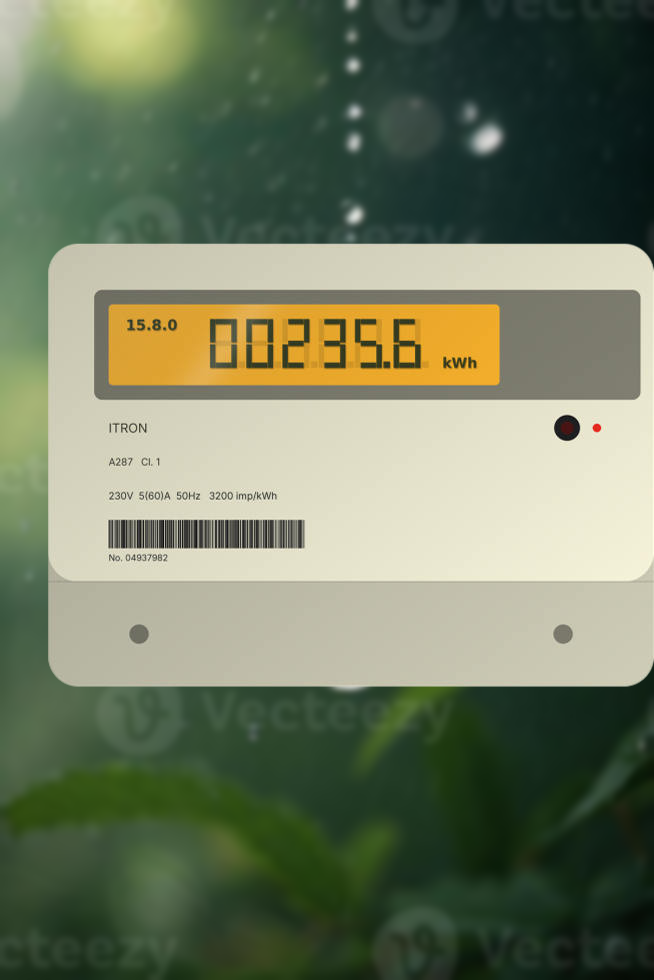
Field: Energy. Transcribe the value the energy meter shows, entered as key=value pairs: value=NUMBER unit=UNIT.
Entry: value=235.6 unit=kWh
